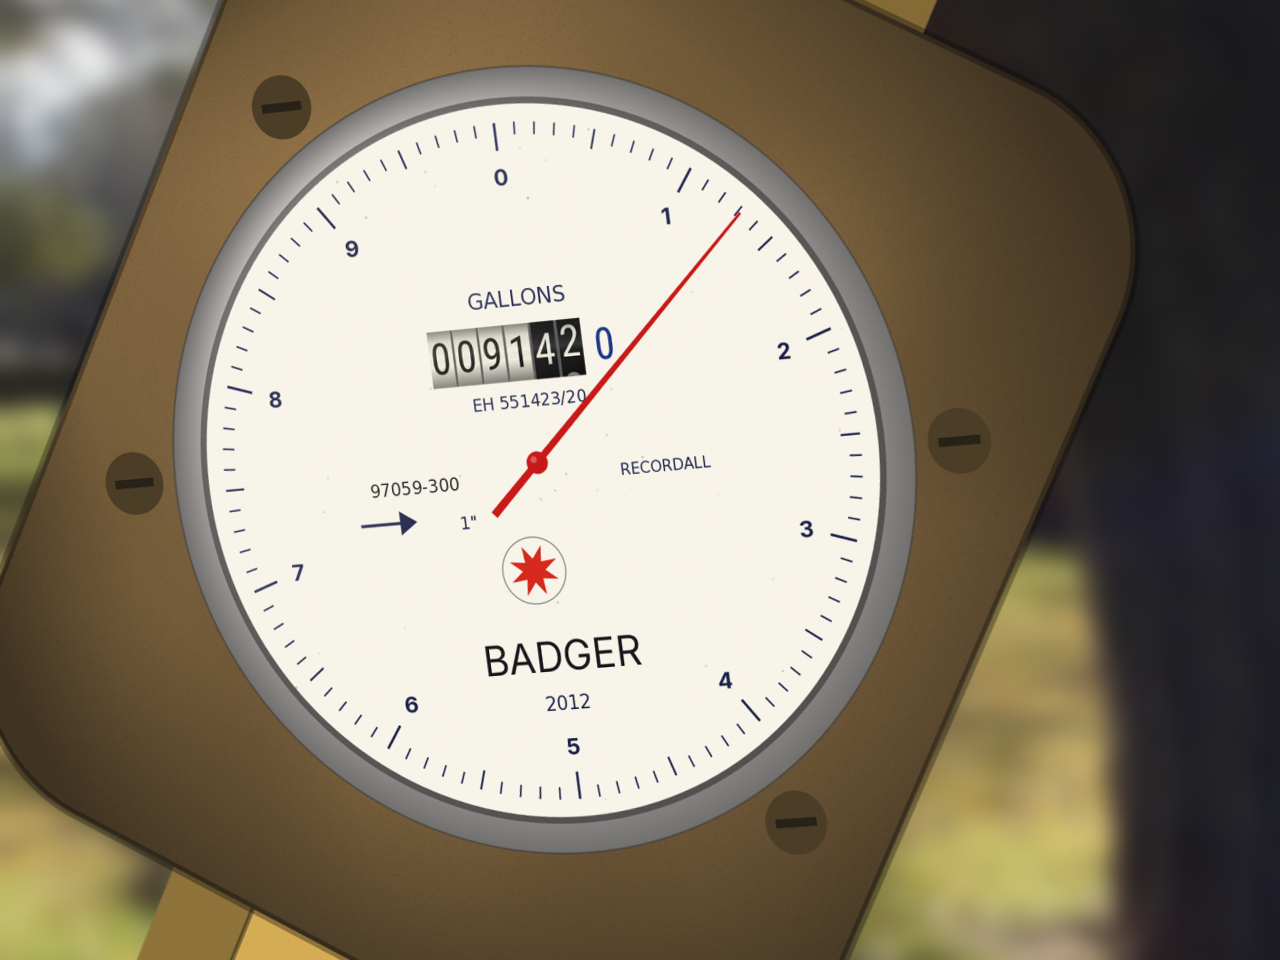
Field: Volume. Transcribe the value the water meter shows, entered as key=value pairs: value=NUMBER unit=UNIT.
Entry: value=91421.3 unit=gal
